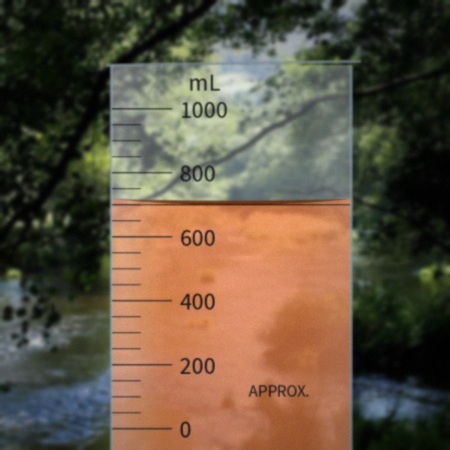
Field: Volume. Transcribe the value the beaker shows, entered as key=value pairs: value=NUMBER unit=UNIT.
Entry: value=700 unit=mL
